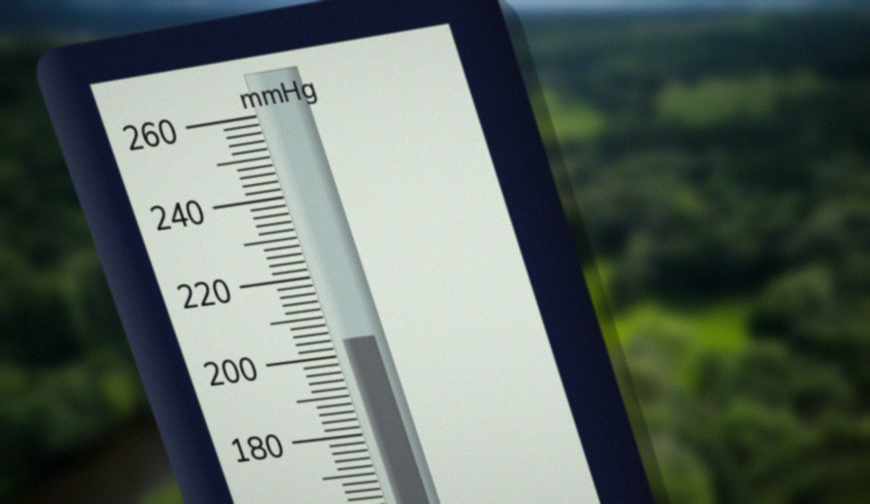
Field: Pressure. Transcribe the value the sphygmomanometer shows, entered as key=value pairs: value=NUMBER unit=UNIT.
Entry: value=204 unit=mmHg
